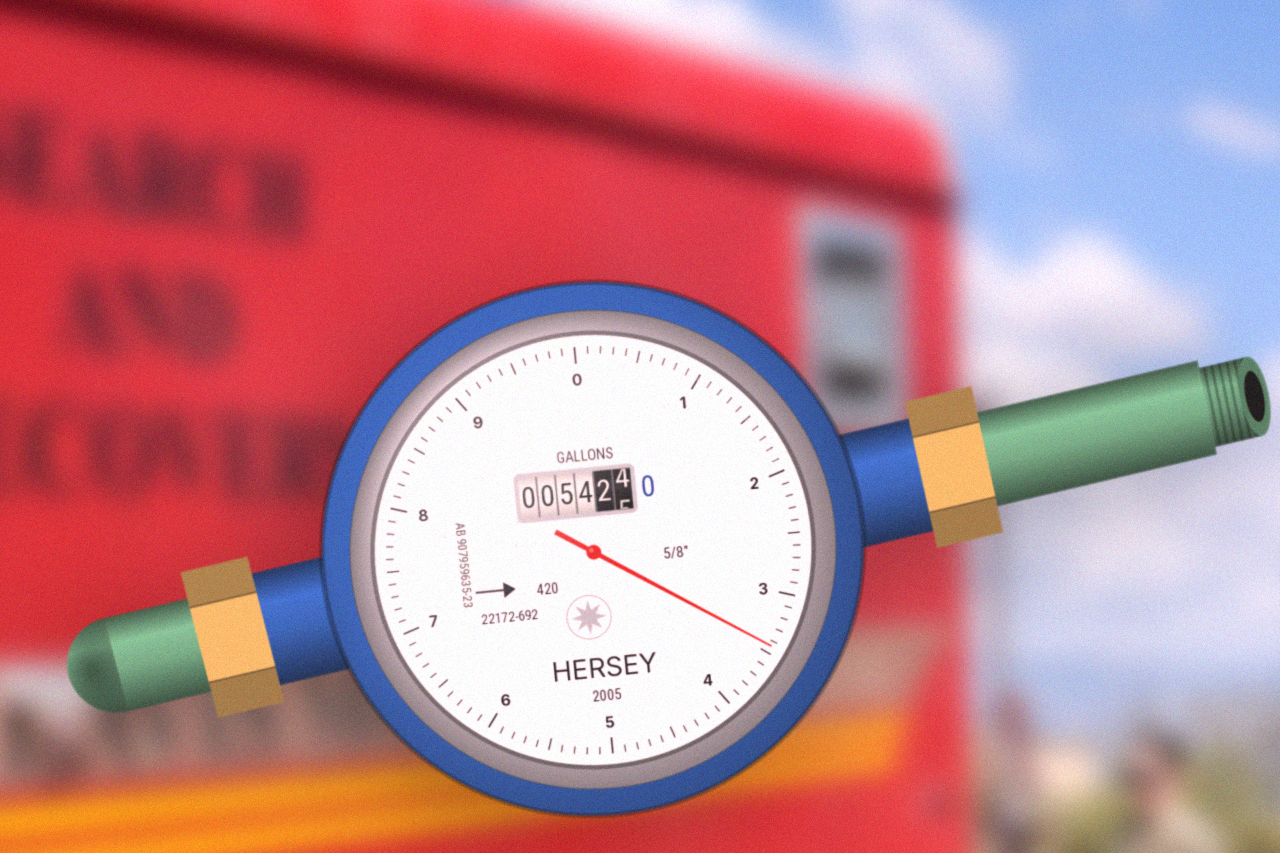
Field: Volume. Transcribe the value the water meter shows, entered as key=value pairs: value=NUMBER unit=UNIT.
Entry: value=54243.4 unit=gal
